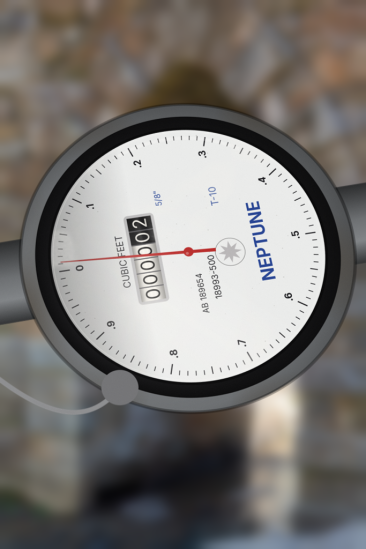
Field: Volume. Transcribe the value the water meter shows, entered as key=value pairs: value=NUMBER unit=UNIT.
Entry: value=2.01 unit=ft³
